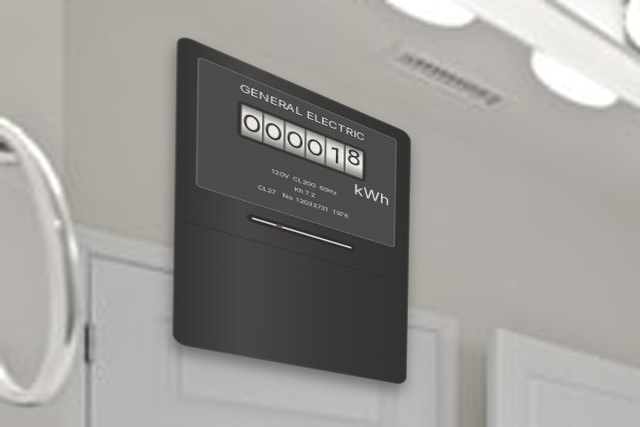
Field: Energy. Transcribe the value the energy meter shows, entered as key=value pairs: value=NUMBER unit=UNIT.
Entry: value=18 unit=kWh
